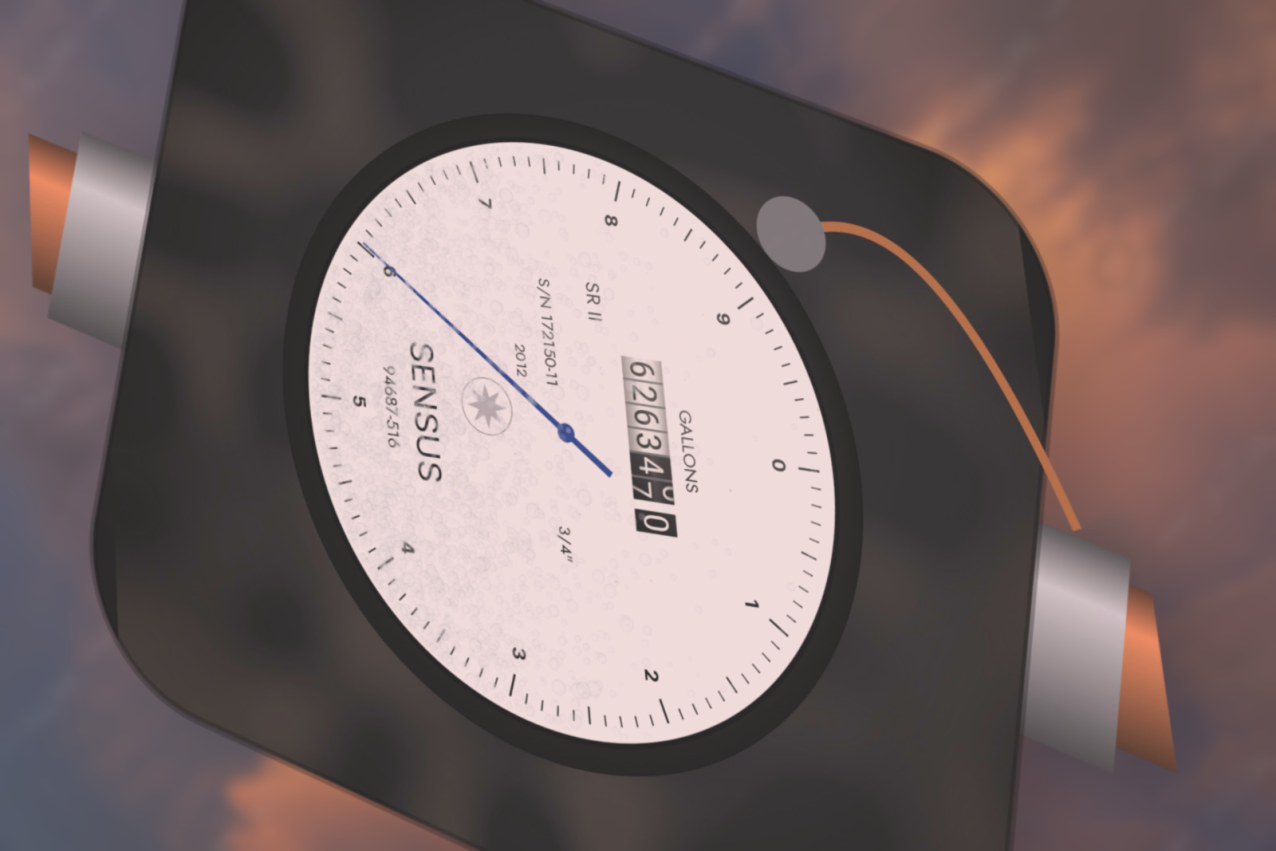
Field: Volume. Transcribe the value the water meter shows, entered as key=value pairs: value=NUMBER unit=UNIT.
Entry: value=6263466.0 unit=gal
